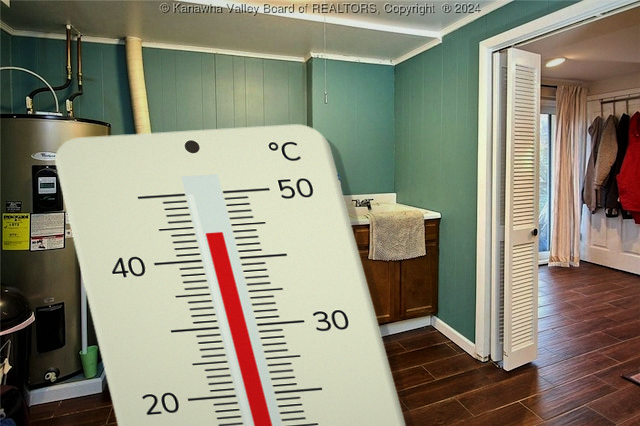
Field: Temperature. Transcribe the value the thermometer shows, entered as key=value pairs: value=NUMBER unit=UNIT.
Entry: value=44 unit=°C
